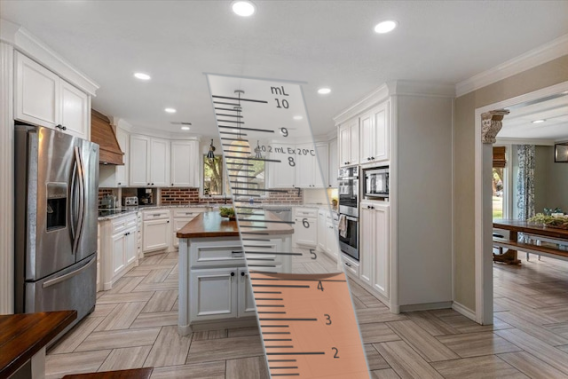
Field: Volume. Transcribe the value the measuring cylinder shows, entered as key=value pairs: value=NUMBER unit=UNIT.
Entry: value=4.2 unit=mL
